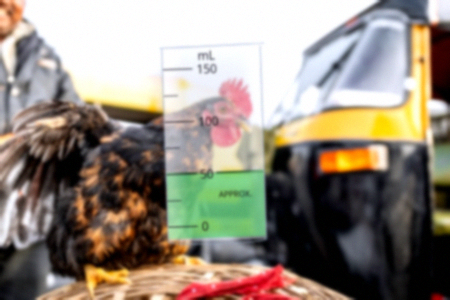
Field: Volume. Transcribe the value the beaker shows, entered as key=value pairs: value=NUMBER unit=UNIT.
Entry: value=50 unit=mL
